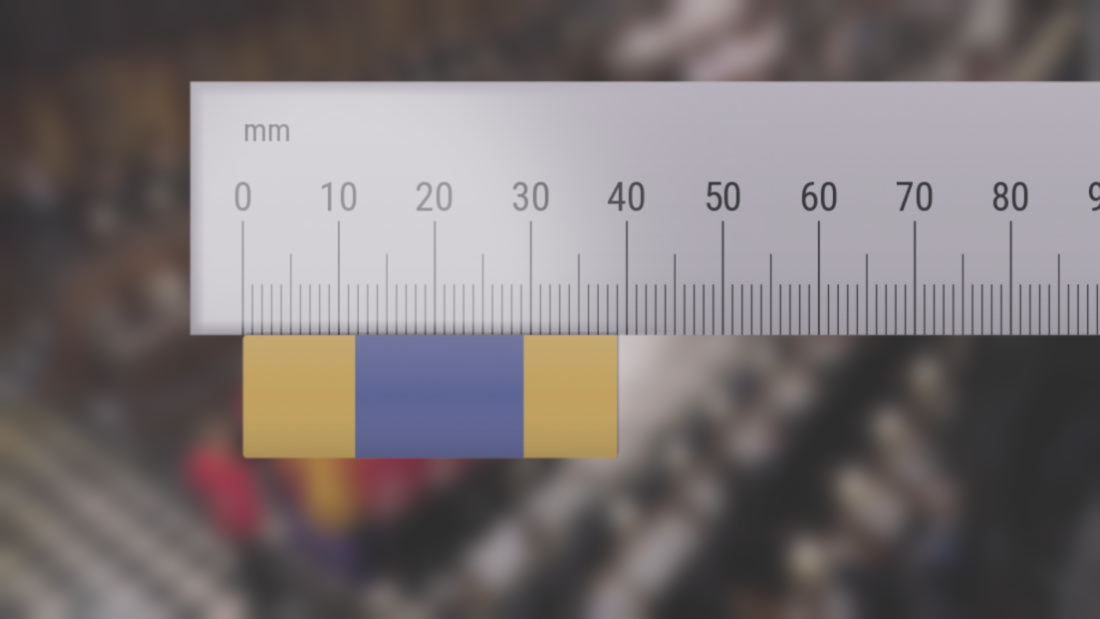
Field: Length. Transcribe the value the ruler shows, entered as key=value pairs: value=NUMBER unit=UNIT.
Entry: value=39 unit=mm
